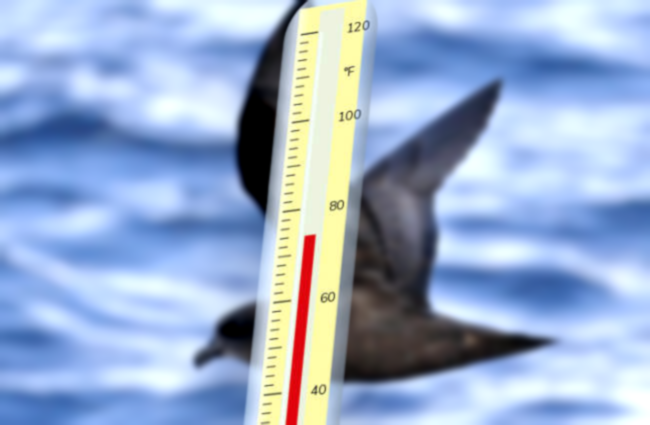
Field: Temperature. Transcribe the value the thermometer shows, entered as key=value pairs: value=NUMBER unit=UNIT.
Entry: value=74 unit=°F
